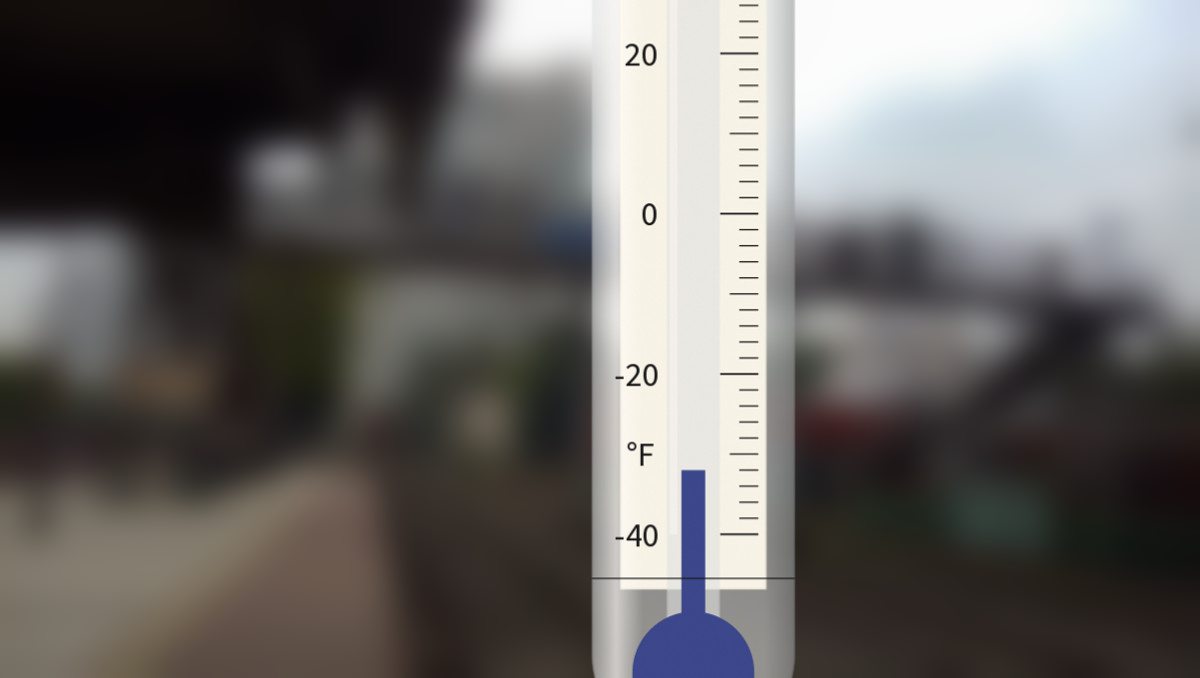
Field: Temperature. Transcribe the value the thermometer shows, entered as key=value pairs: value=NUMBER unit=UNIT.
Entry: value=-32 unit=°F
